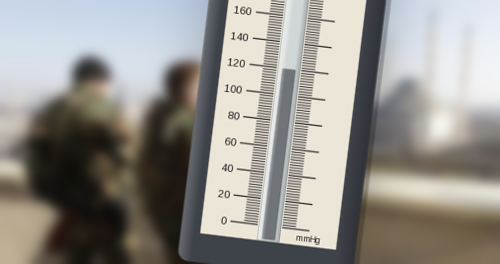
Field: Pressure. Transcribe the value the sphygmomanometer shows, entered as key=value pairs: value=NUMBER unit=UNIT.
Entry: value=120 unit=mmHg
